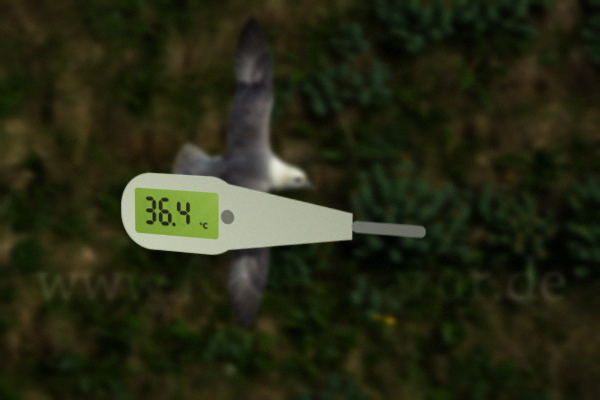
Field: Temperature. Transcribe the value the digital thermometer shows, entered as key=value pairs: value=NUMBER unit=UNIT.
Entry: value=36.4 unit=°C
